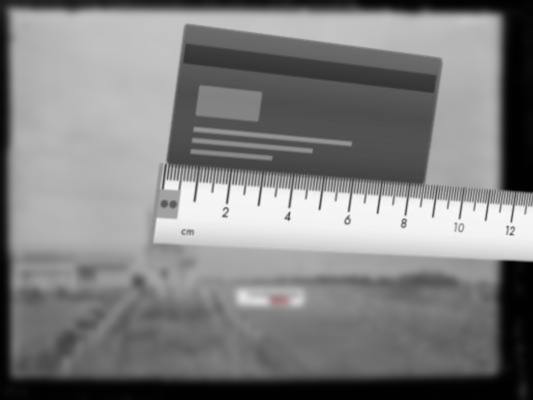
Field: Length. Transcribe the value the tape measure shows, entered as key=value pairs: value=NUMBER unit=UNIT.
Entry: value=8.5 unit=cm
